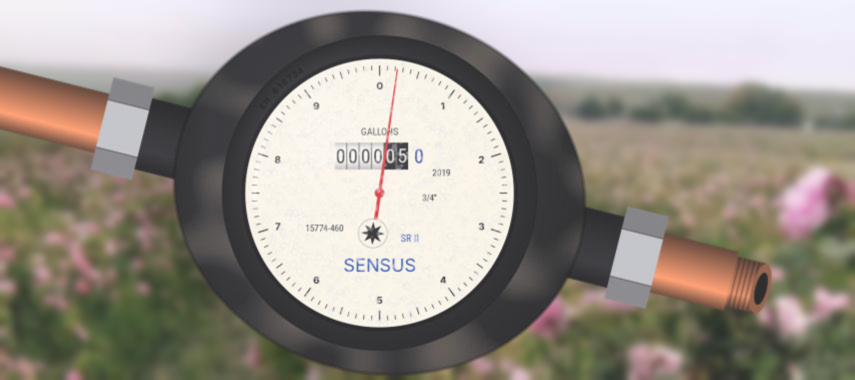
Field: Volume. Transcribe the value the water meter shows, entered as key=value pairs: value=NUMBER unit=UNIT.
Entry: value=50.2 unit=gal
